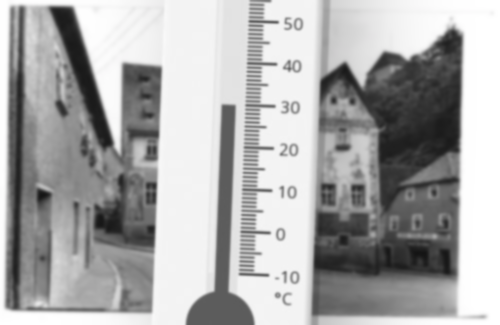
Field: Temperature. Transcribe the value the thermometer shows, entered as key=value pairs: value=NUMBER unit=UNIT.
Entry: value=30 unit=°C
